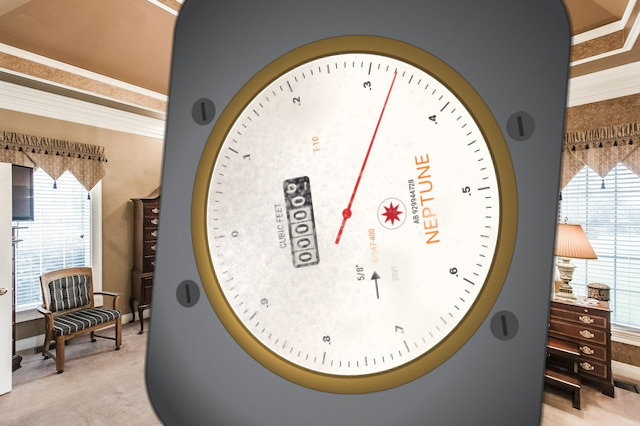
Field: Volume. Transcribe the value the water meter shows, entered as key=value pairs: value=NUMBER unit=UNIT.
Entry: value=6.33 unit=ft³
